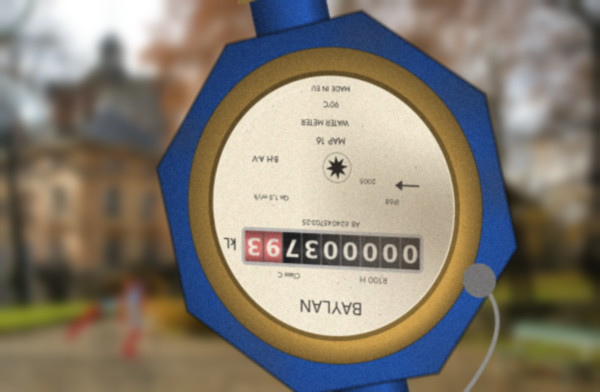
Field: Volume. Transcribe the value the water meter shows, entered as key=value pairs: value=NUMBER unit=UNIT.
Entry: value=37.93 unit=kL
